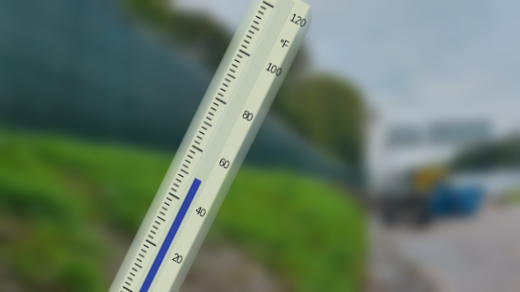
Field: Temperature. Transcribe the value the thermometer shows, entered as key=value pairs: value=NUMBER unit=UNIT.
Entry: value=50 unit=°F
